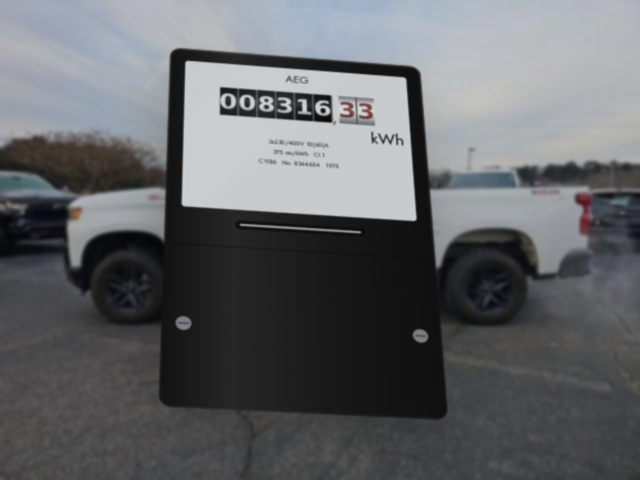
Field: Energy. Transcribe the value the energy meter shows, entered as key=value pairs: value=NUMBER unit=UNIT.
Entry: value=8316.33 unit=kWh
